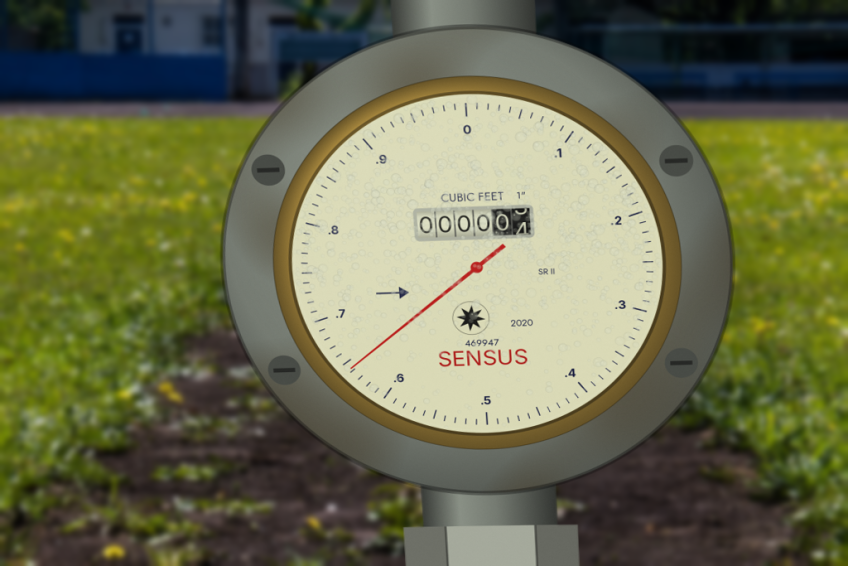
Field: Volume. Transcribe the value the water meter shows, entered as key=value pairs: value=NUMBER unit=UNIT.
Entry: value=3.64 unit=ft³
